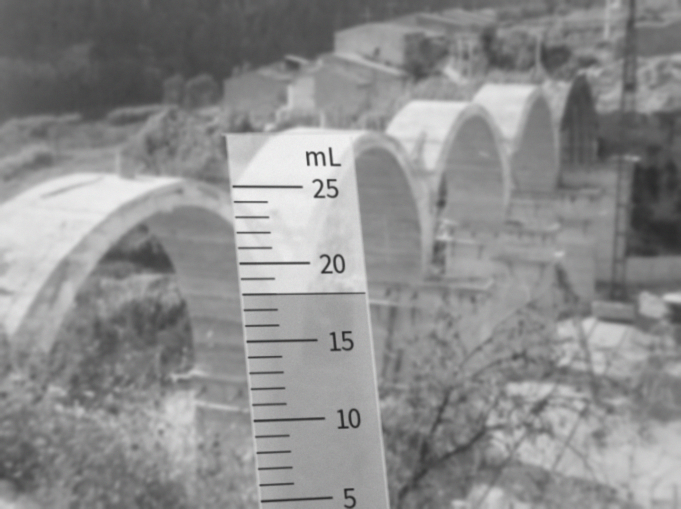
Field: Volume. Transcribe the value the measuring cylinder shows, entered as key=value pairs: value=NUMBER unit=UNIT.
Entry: value=18 unit=mL
